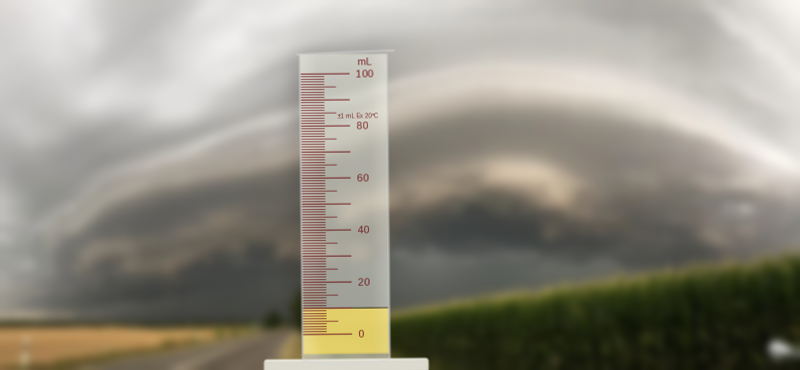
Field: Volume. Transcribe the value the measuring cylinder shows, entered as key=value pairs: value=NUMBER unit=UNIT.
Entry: value=10 unit=mL
